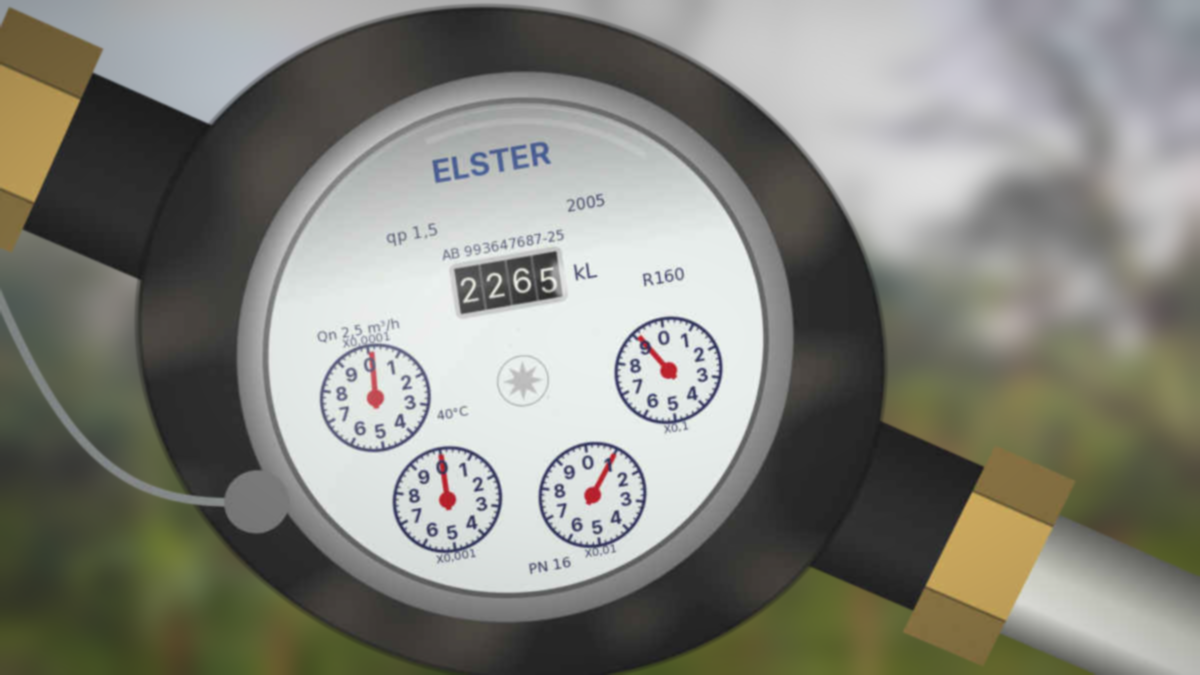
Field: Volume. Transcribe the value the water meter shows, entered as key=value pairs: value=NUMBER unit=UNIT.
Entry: value=2264.9100 unit=kL
